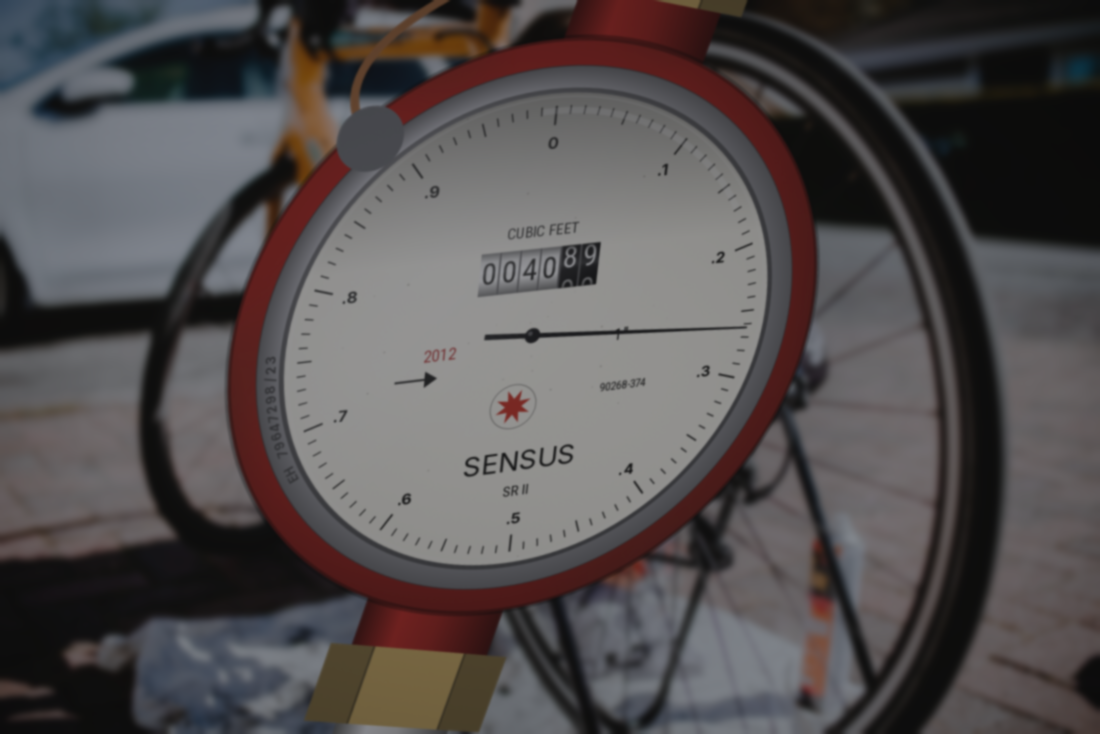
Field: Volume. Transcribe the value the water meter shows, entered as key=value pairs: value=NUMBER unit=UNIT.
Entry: value=4089.26 unit=ft³
